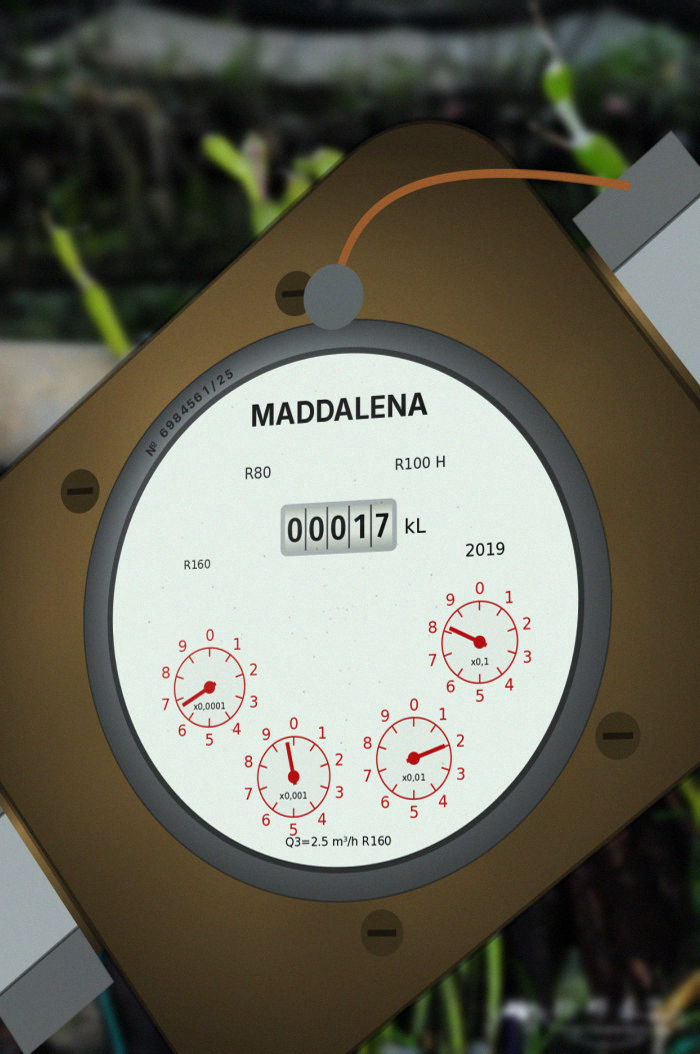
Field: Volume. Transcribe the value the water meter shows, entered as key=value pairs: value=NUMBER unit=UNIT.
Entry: value=17.8196 unit=kL
